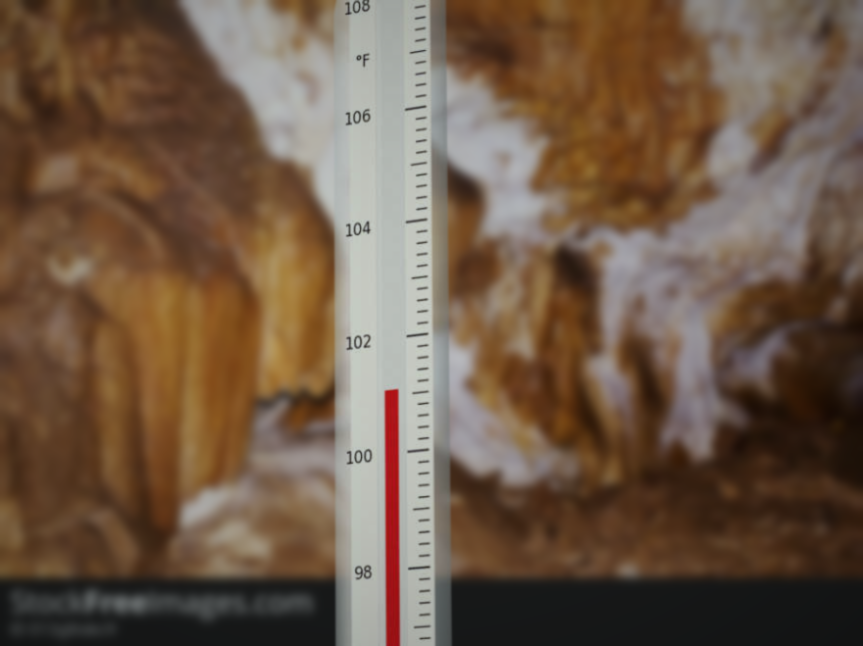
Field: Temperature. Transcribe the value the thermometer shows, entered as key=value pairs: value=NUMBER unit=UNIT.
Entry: value=101.1 unit=°F
